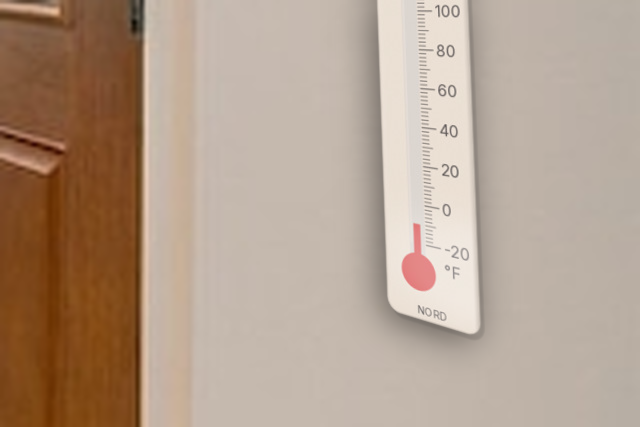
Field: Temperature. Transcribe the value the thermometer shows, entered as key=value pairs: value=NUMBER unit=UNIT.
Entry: value=-10 unit=°F
